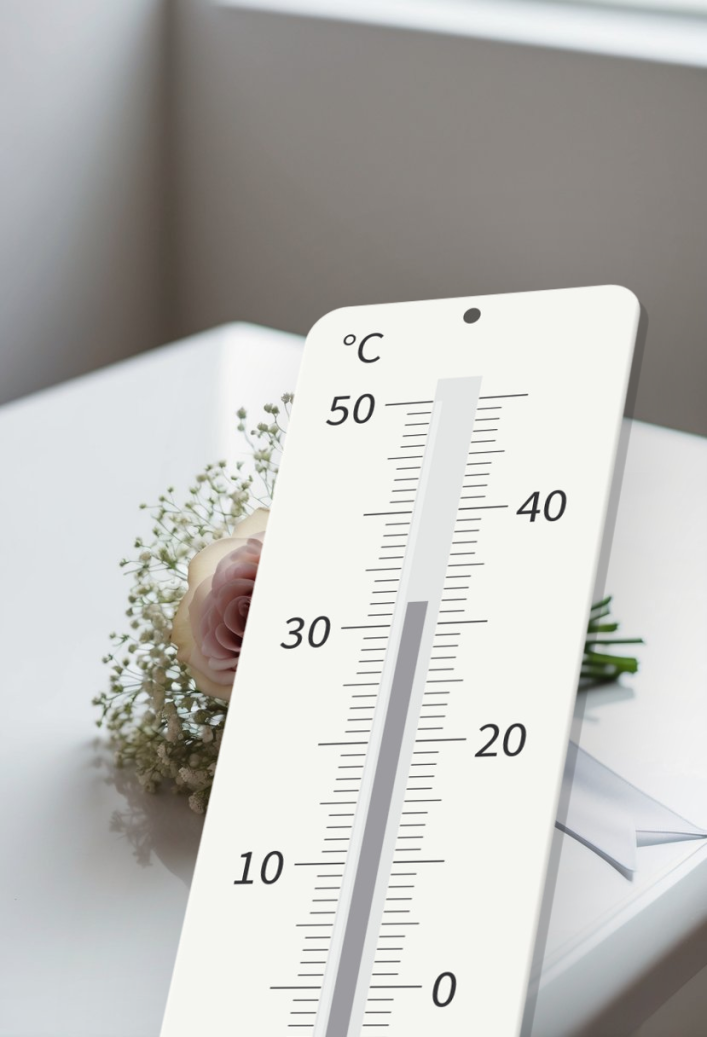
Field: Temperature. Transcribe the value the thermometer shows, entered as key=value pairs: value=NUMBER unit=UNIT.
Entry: value=32 unit=°C
